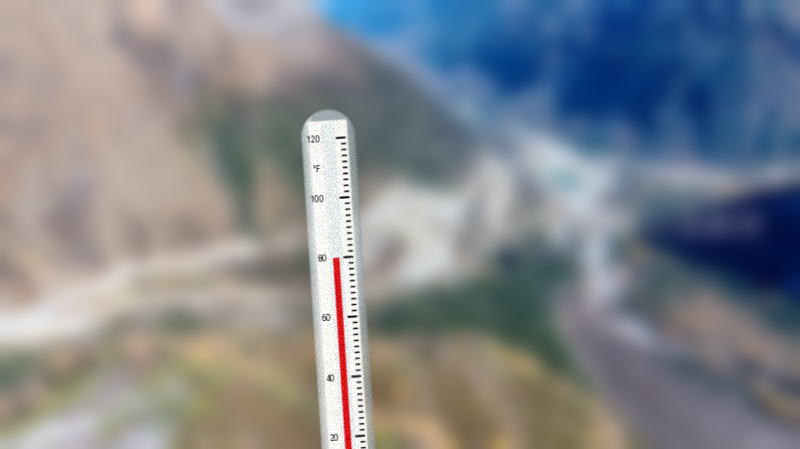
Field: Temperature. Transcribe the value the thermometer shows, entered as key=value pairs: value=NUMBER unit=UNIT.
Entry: value=80 unit=°F
